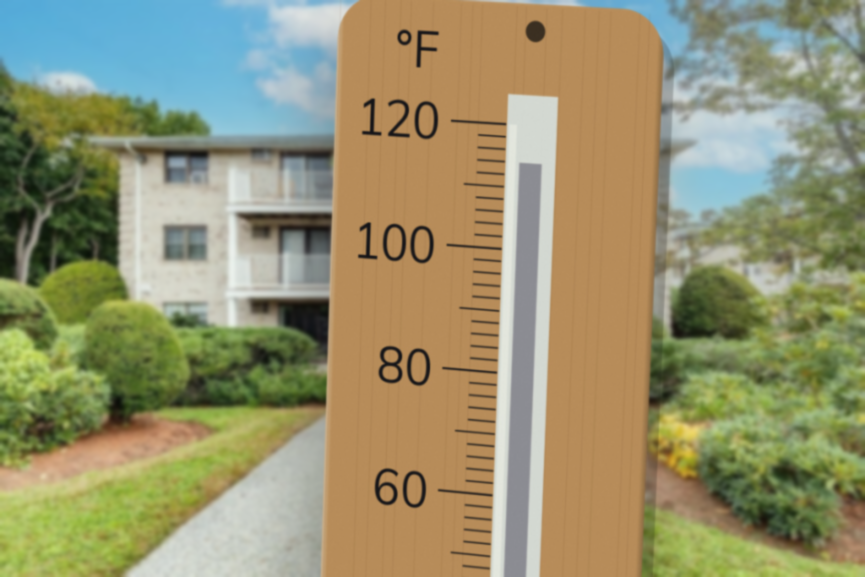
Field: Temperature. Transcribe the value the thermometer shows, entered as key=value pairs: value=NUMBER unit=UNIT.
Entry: value=114 unit=°F
